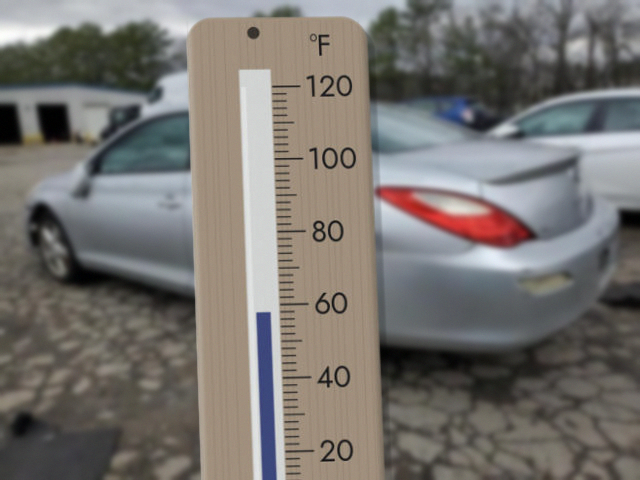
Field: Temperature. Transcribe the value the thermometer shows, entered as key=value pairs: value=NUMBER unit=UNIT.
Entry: value=58 unit=°F
